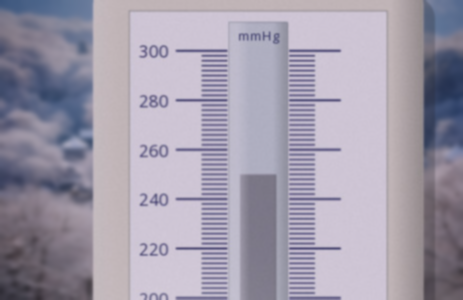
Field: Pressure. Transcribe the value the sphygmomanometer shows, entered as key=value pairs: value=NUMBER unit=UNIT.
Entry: value=250 unit=mmHg
